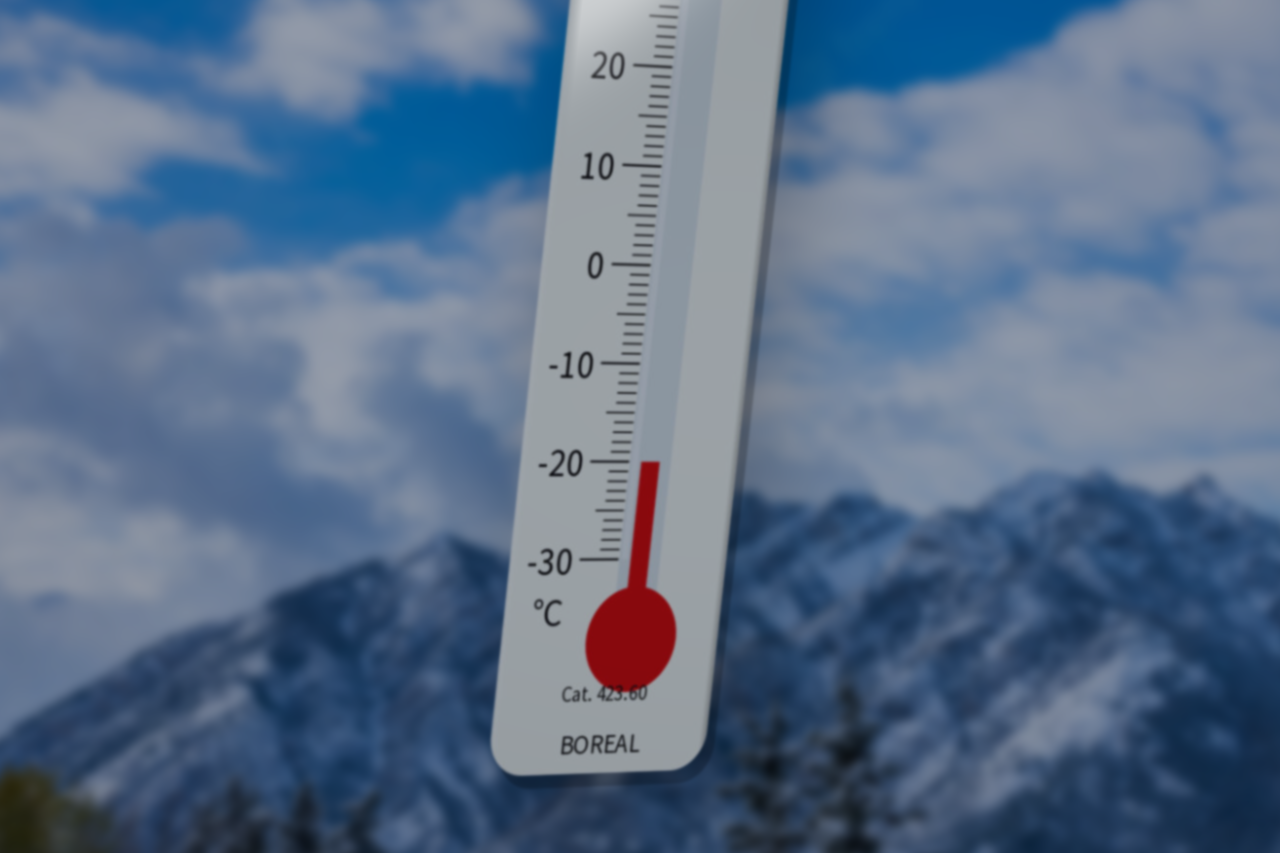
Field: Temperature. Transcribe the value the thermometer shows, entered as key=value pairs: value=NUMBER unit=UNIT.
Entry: value=-20 unit=°C
